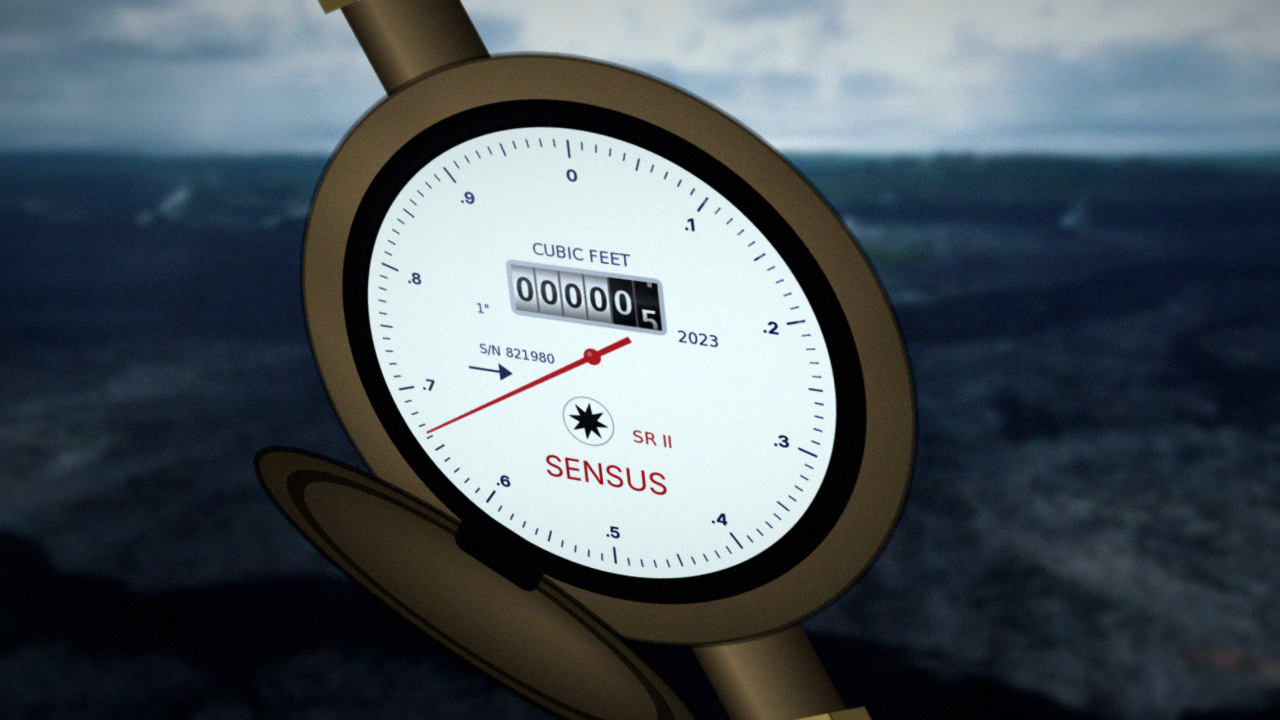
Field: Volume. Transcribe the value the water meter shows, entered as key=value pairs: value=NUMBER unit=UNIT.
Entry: value=4.66 unit=ft³
